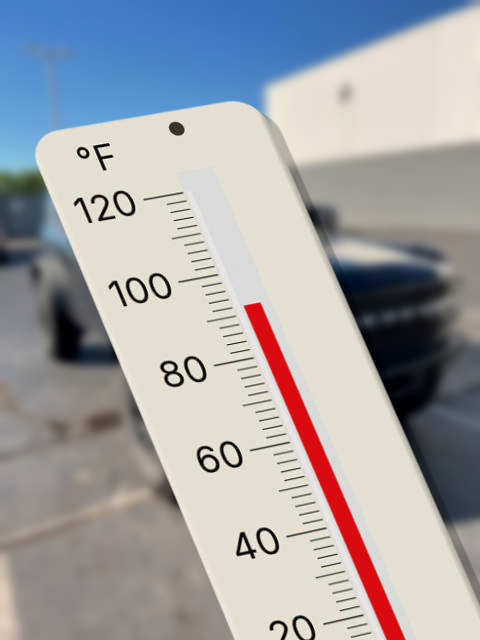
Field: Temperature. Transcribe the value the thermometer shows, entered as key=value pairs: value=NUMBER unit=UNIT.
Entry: value=92 unit=°F
